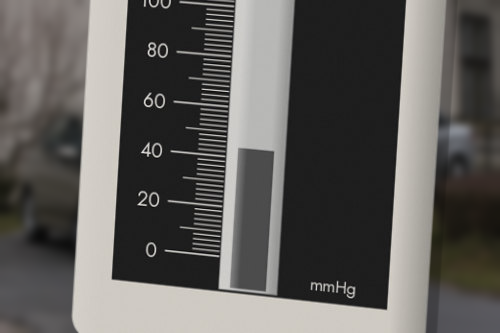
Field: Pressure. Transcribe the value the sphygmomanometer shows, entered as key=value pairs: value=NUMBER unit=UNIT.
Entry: value=44 unit=mmHg
